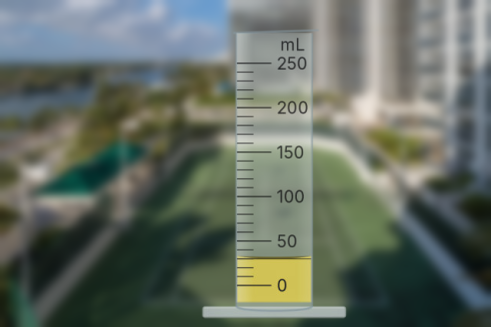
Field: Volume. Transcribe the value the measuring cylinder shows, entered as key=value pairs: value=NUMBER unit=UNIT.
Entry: value=30 unit=mL
